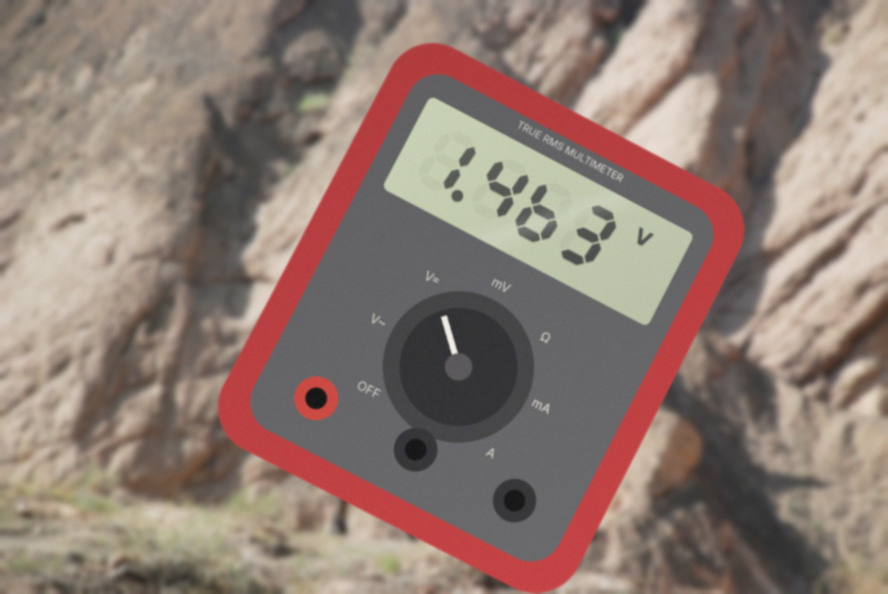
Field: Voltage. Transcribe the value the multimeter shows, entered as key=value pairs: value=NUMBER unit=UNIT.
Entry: value=1.463 unit=V
